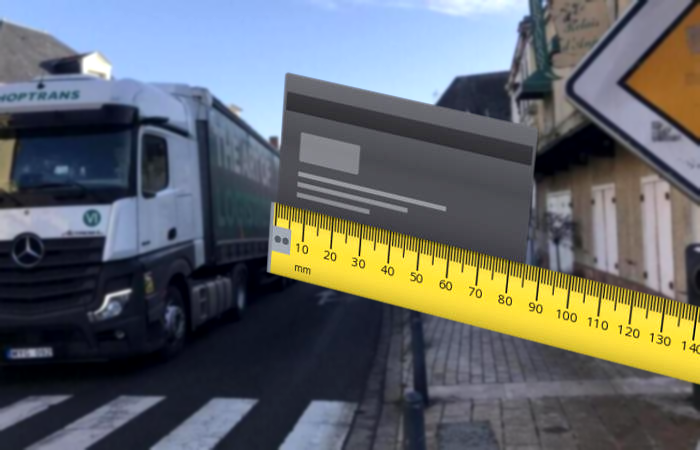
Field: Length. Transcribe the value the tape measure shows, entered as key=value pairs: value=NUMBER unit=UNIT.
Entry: value=85 unit=mm
